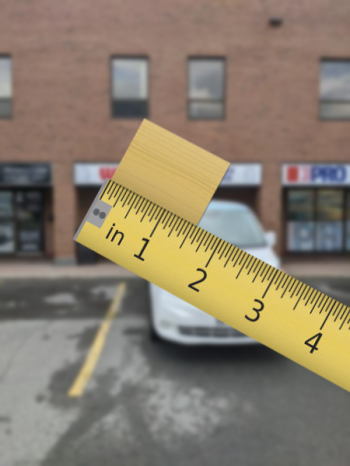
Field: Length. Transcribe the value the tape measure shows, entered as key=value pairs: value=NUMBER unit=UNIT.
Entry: value=1.5625 unit=in
